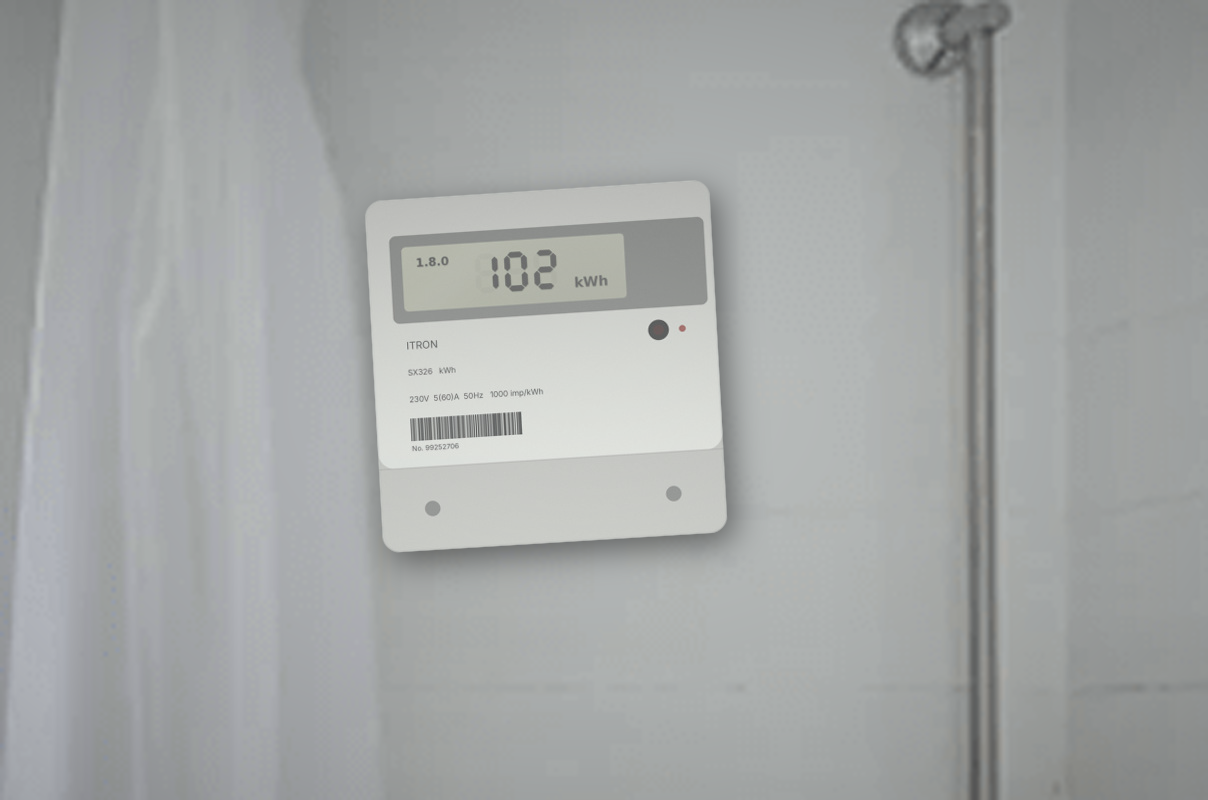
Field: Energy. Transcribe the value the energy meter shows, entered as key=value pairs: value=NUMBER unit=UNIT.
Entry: value=102 unit=kWh
